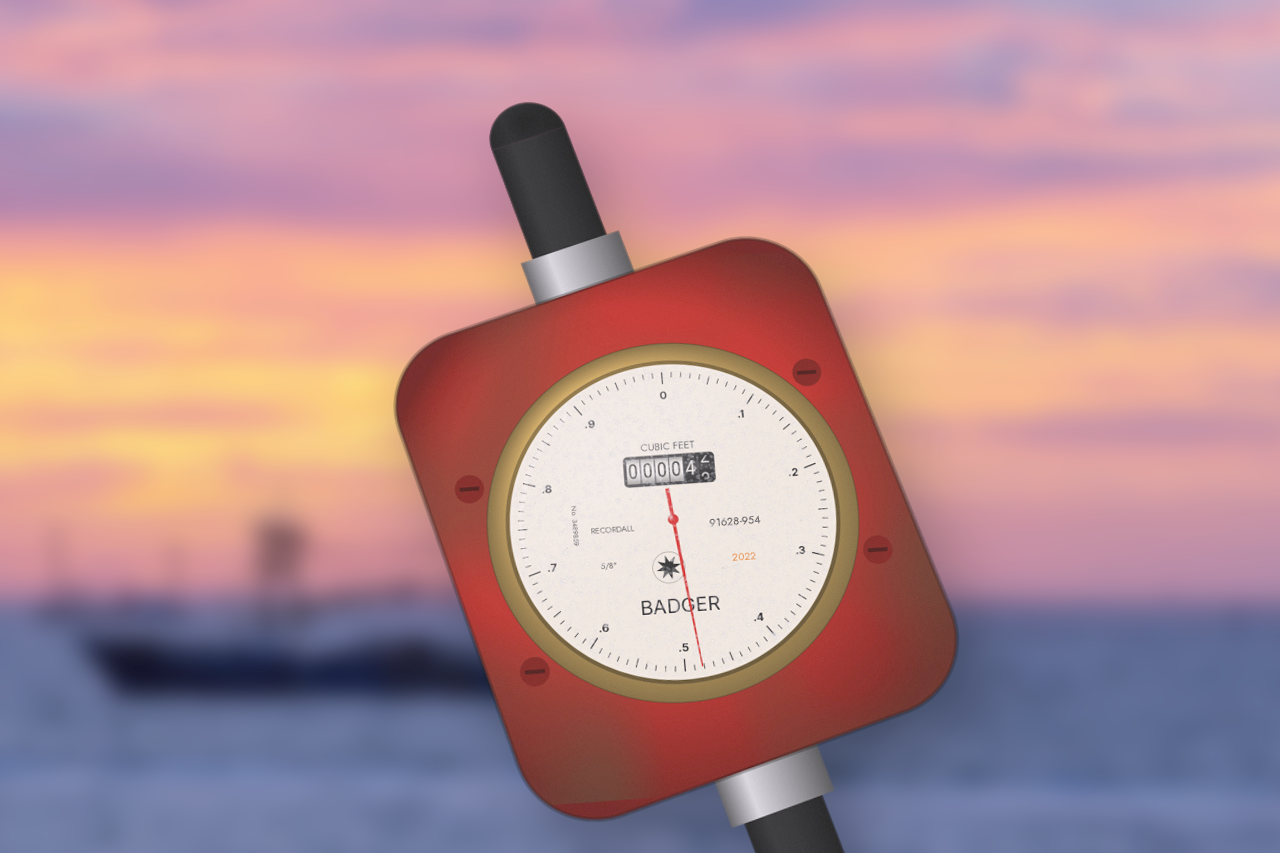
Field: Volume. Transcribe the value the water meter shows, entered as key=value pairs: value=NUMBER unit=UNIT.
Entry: value=42.48 unit=ft³
